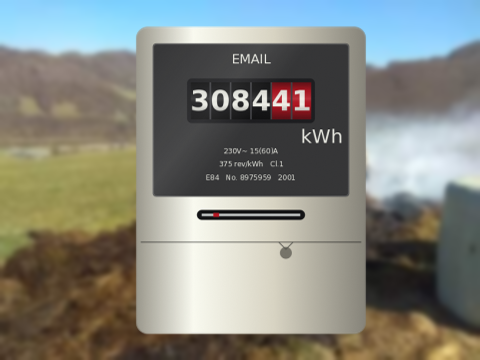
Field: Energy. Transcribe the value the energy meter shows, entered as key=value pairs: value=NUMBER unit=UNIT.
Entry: value=3084.41 unit=kWh
